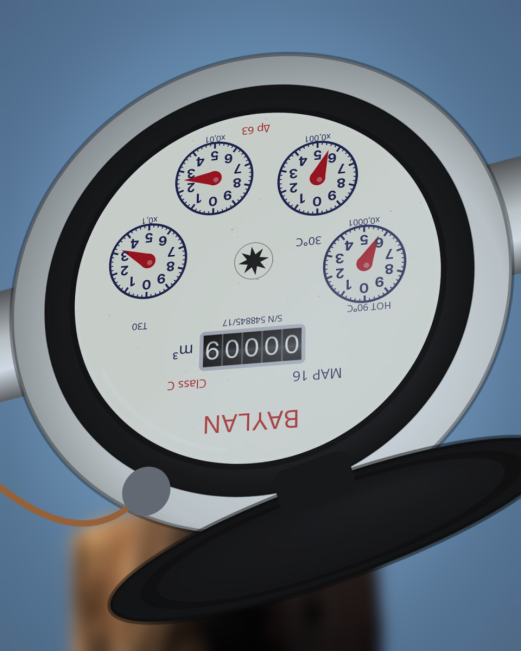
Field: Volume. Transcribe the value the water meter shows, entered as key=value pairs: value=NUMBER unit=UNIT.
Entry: value=9.3255 unit=m³
